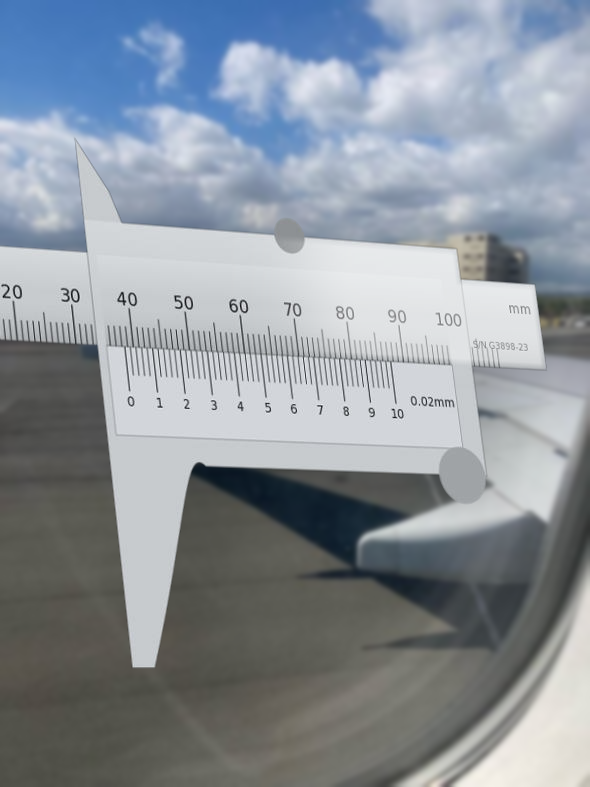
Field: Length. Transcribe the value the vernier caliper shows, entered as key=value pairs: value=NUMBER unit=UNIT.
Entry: value=38.5 unit=mm
